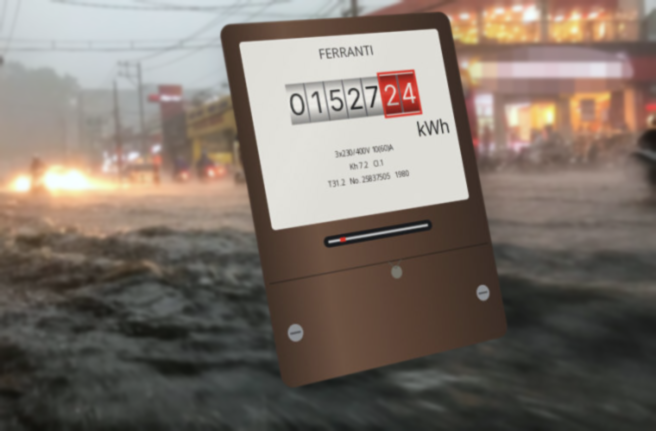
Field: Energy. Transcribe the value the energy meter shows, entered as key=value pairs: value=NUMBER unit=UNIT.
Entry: value=1527.24 unit=kWh
